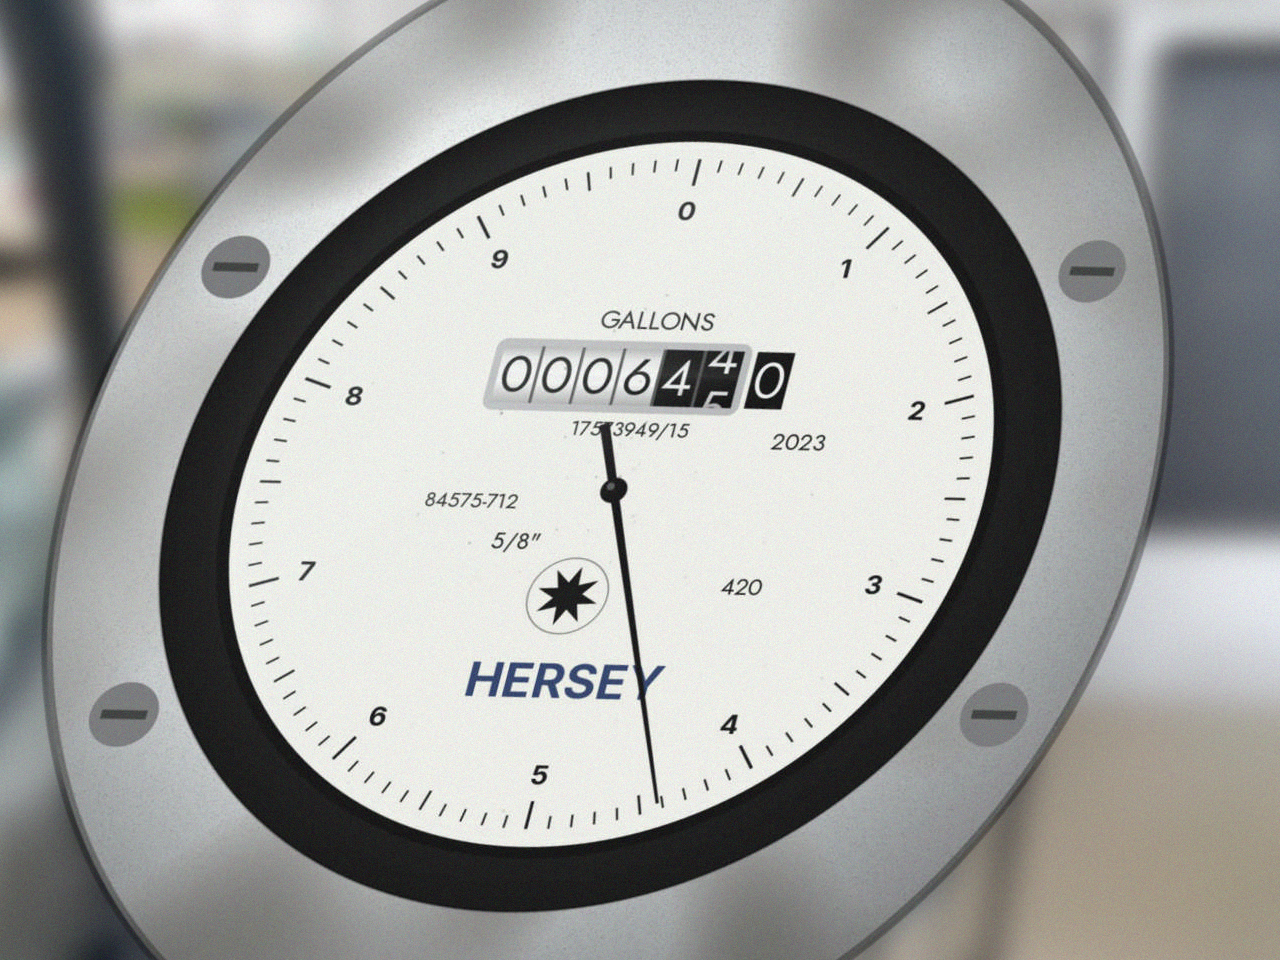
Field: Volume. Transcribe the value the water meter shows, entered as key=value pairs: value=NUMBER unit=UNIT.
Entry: value=6444.4 unit=gal
